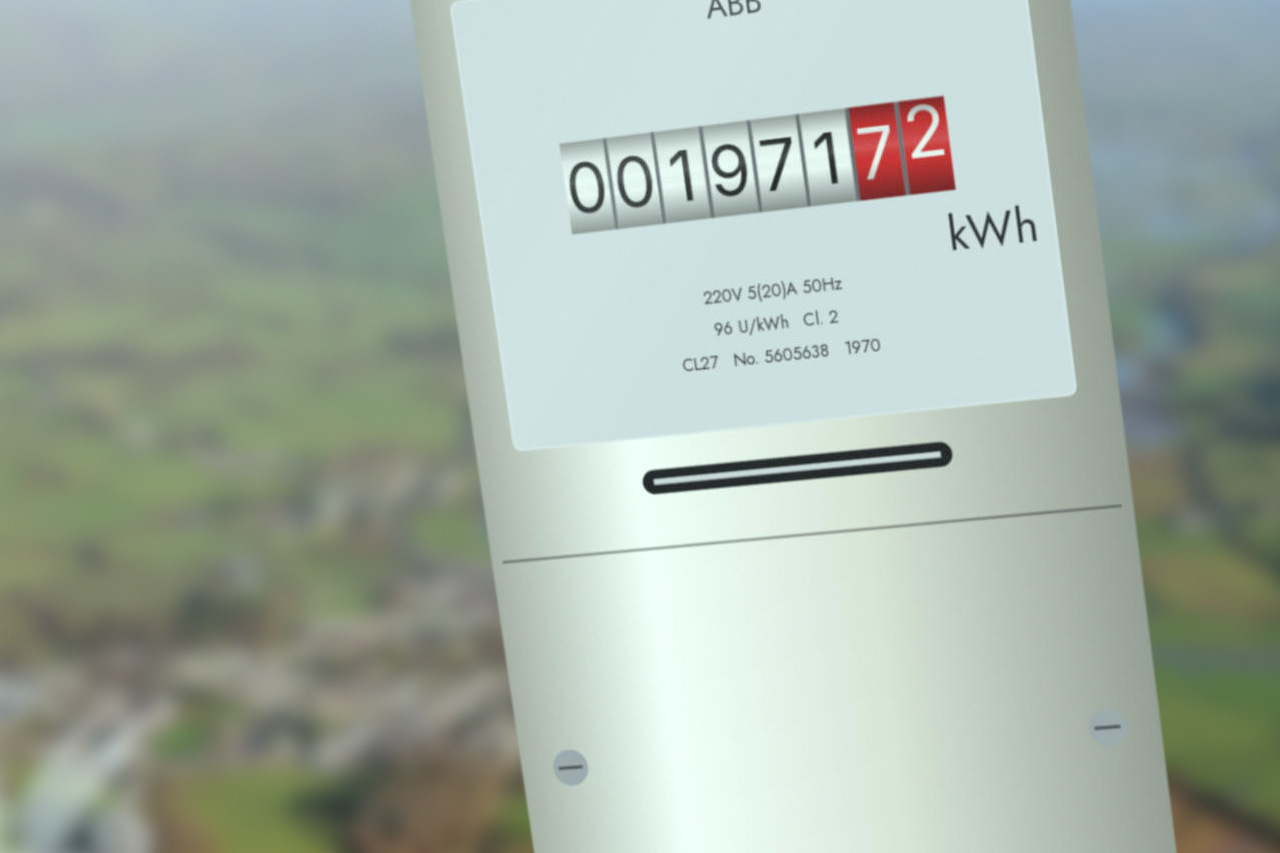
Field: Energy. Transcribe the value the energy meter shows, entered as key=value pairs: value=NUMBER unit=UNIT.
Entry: value=1971.72 unit=kWh
